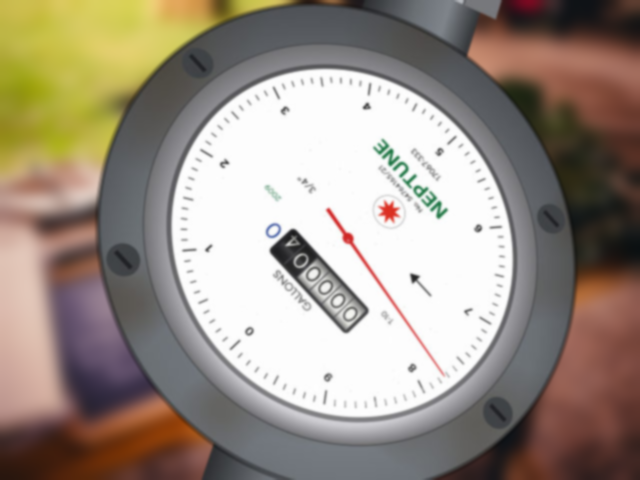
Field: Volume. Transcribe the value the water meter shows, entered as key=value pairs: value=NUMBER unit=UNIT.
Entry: value=37.7 unit=gal
